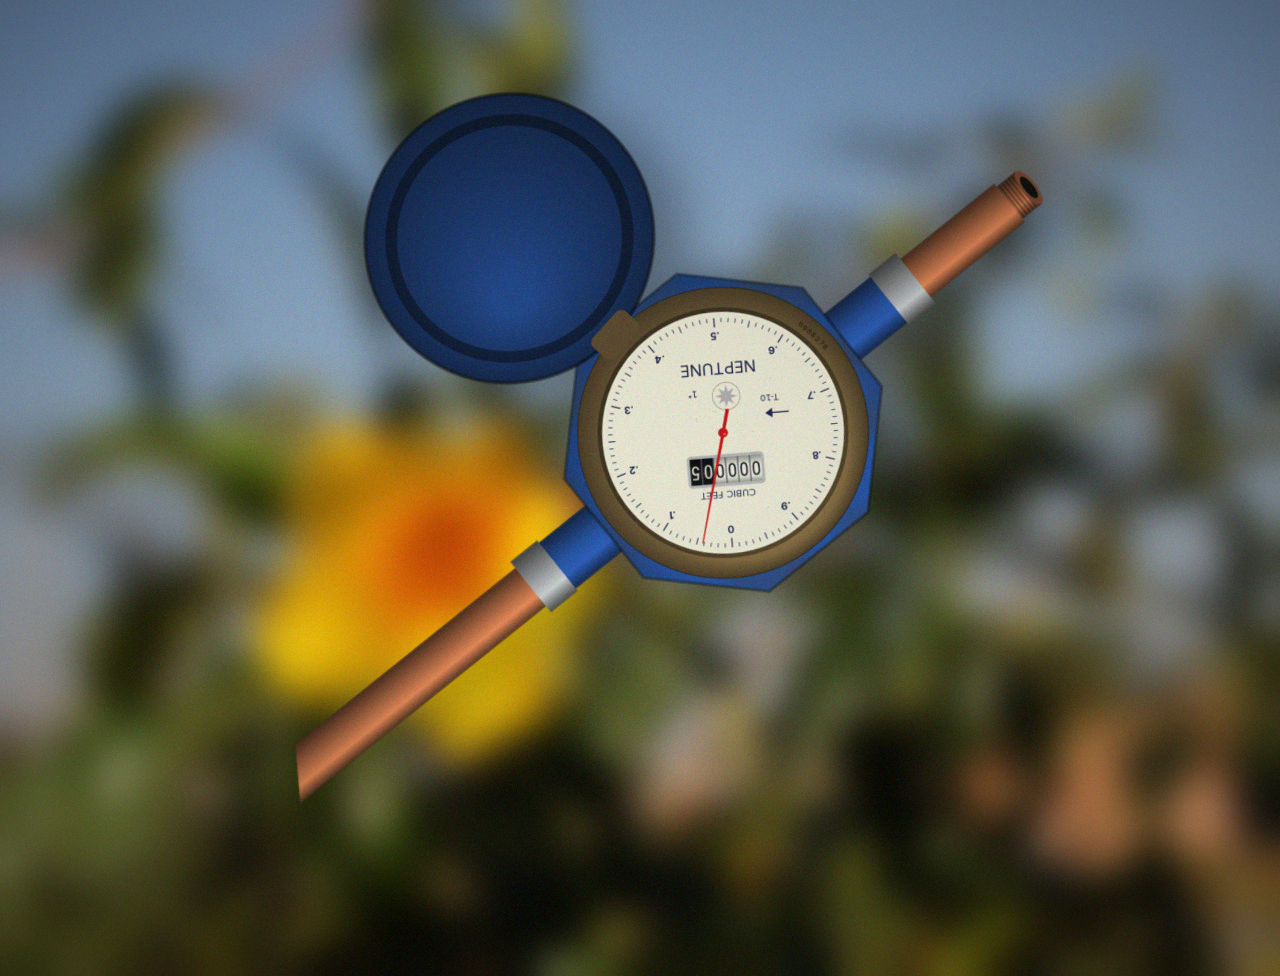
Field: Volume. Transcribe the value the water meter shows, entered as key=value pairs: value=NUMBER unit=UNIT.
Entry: value=5.04 unit=ft³
